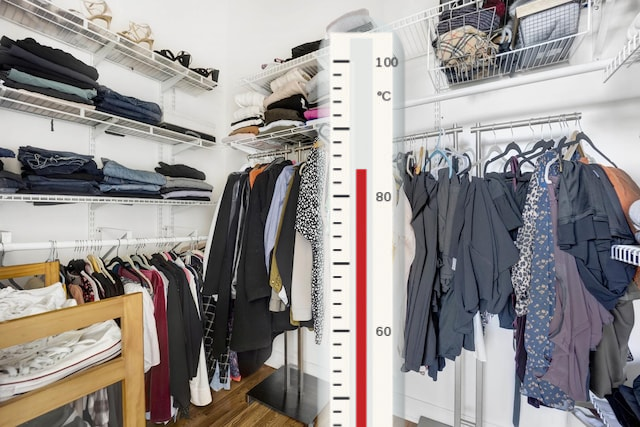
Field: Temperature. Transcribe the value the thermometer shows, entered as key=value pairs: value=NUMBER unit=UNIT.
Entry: value=84 unit=°C
